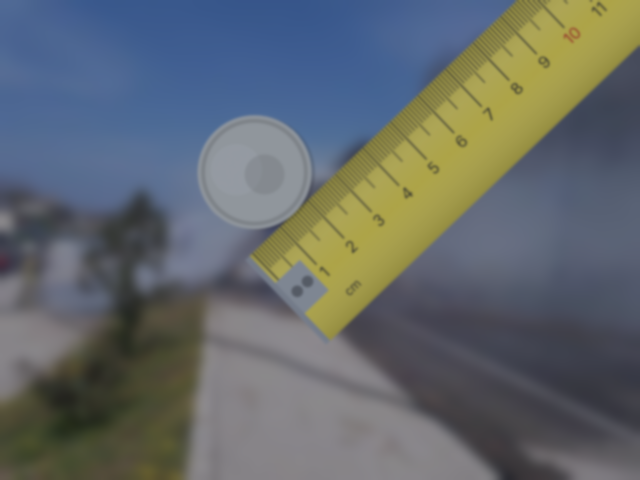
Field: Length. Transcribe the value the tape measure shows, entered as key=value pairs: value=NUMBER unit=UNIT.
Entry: value=3 unit=cm
